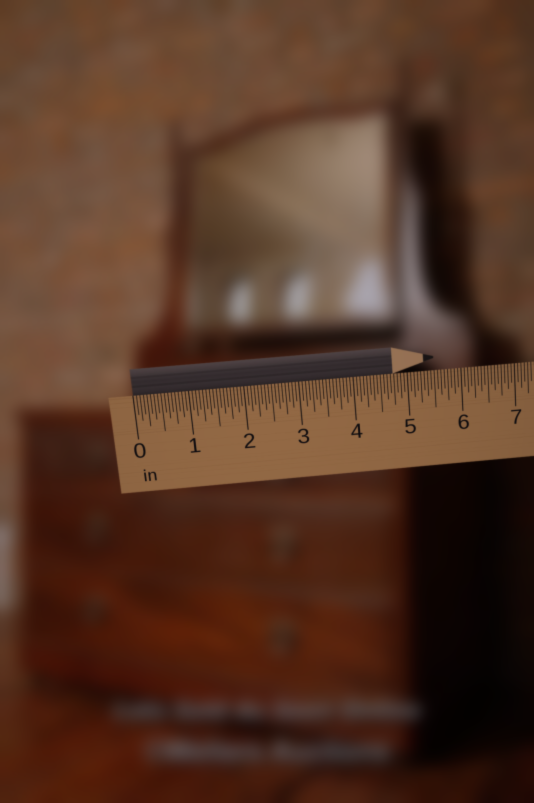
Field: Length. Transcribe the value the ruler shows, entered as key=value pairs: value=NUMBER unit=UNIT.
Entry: value=5.5 unit=in
